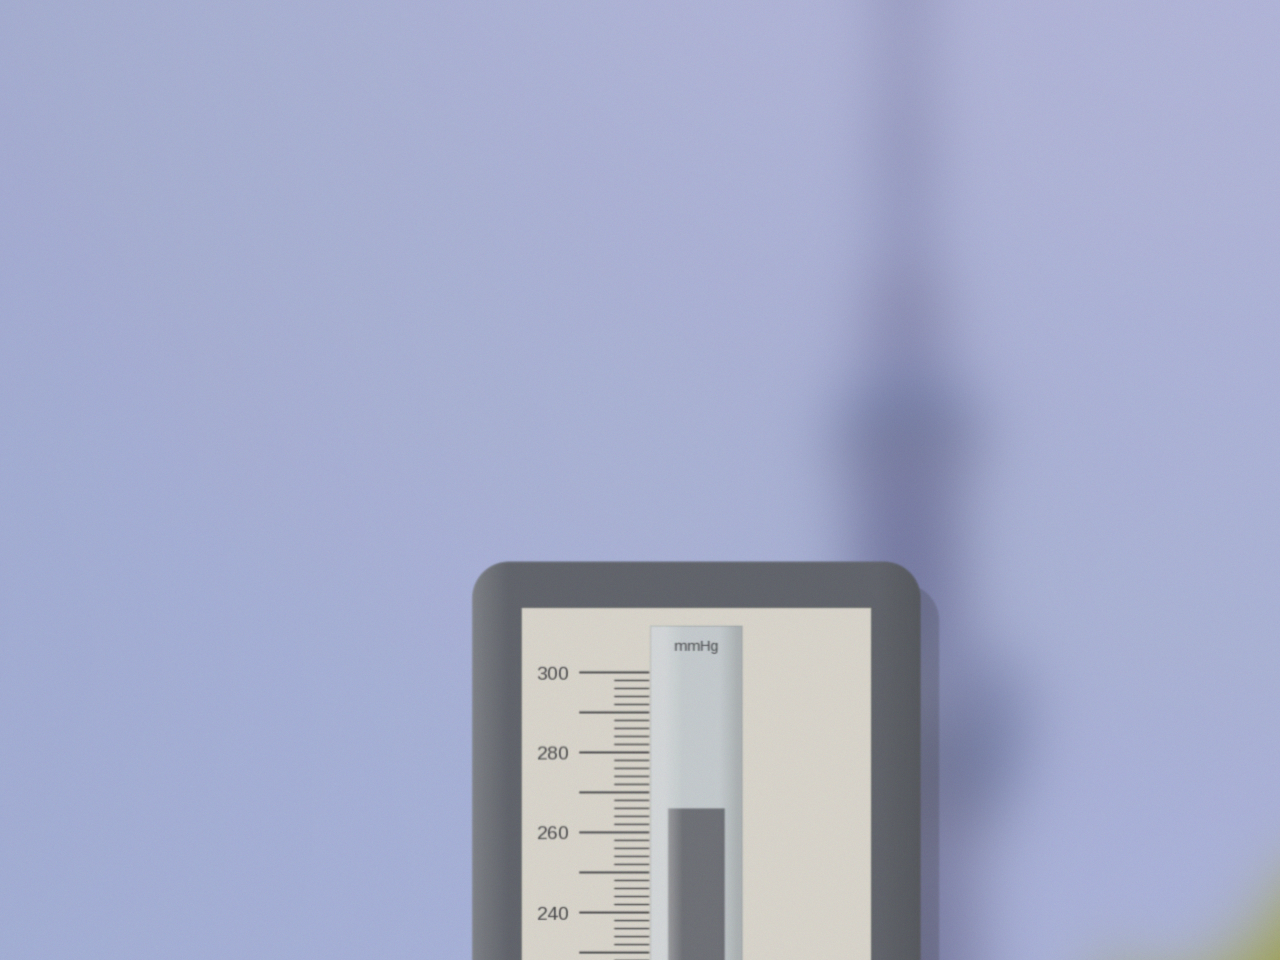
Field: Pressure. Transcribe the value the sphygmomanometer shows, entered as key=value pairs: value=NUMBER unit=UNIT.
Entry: value=266 unit=mmHg
